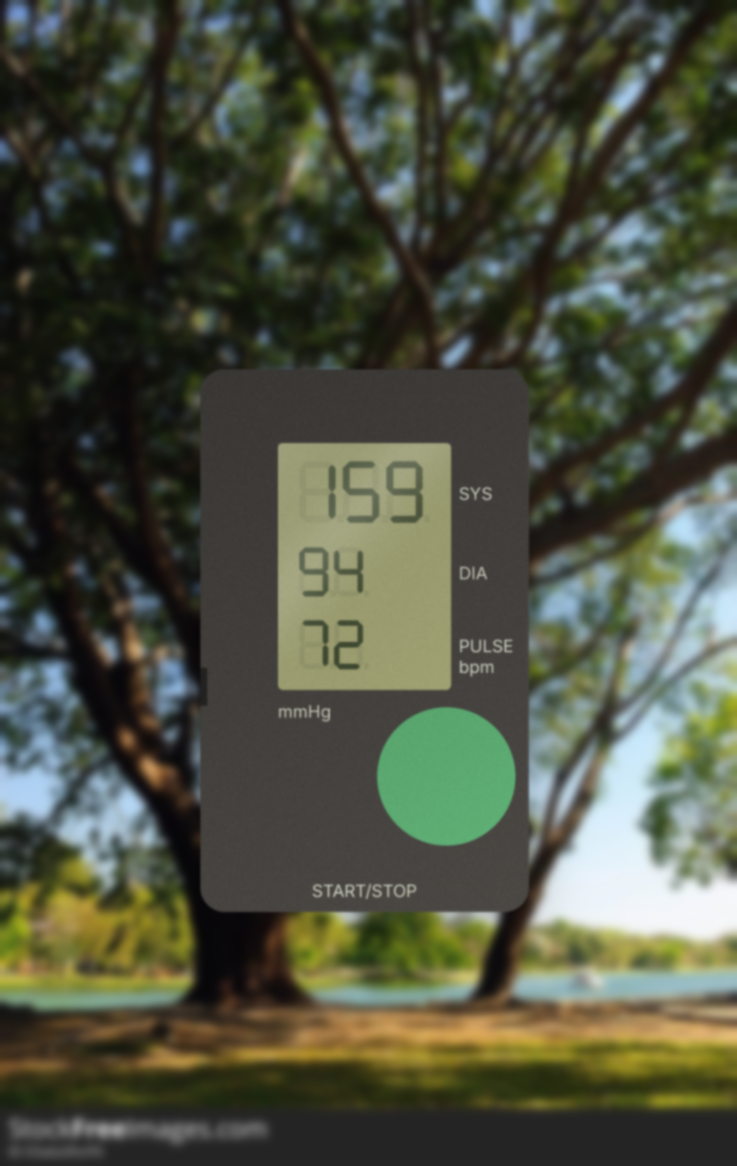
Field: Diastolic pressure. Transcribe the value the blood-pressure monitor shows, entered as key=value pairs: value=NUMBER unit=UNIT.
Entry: value=94 unit=mmHg
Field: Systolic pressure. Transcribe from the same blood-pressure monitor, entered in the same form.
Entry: value=159 unit=mmHg
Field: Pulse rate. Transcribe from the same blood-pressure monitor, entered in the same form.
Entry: value=72 unit=bpm
